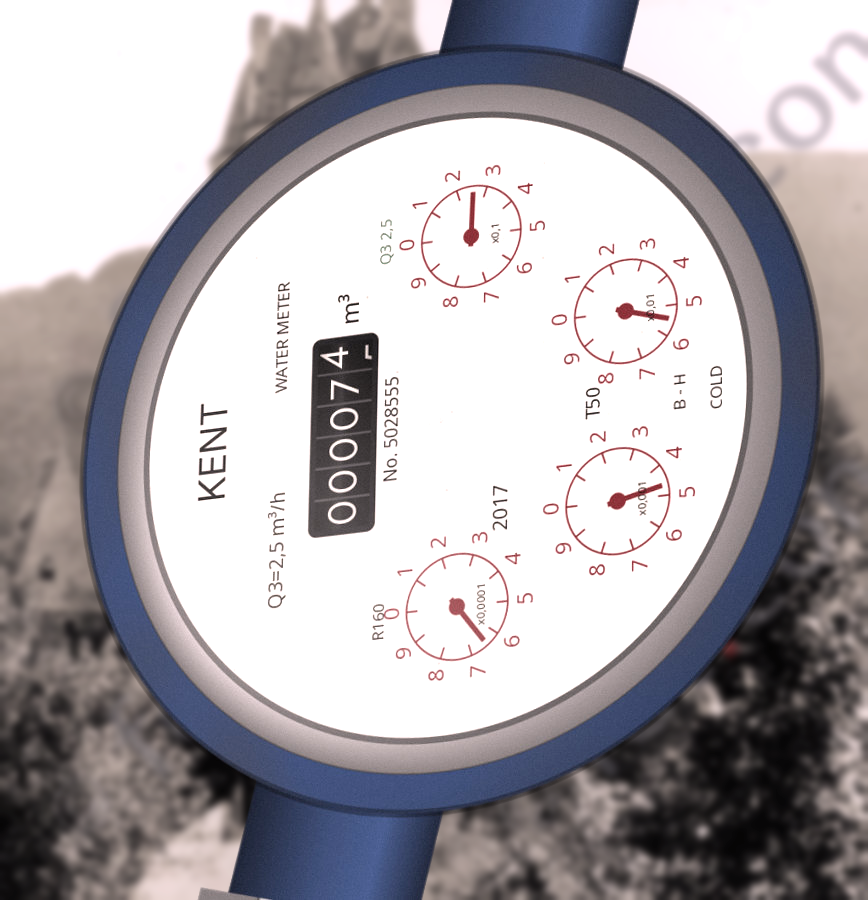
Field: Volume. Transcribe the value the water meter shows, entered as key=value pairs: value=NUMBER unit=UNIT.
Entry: value=74.2546 unit=m³
